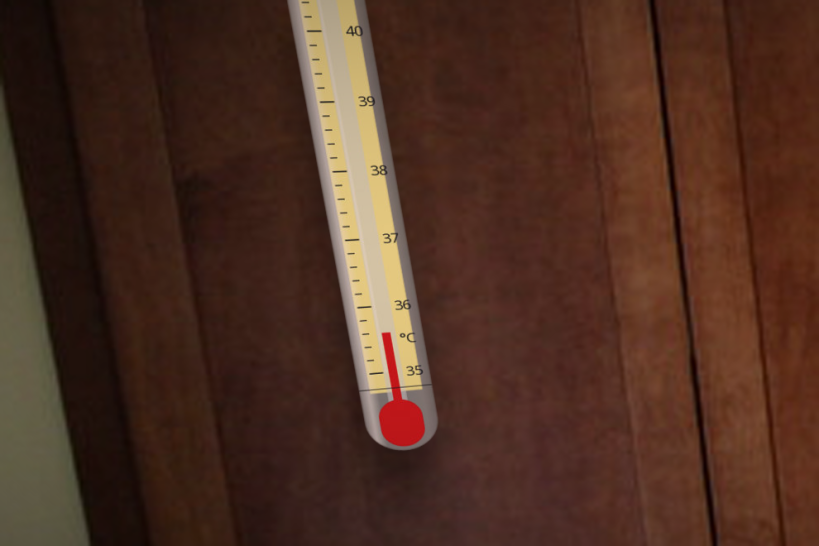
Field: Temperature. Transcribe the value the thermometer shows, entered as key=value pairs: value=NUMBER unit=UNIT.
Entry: value=35.6 unit=°C
